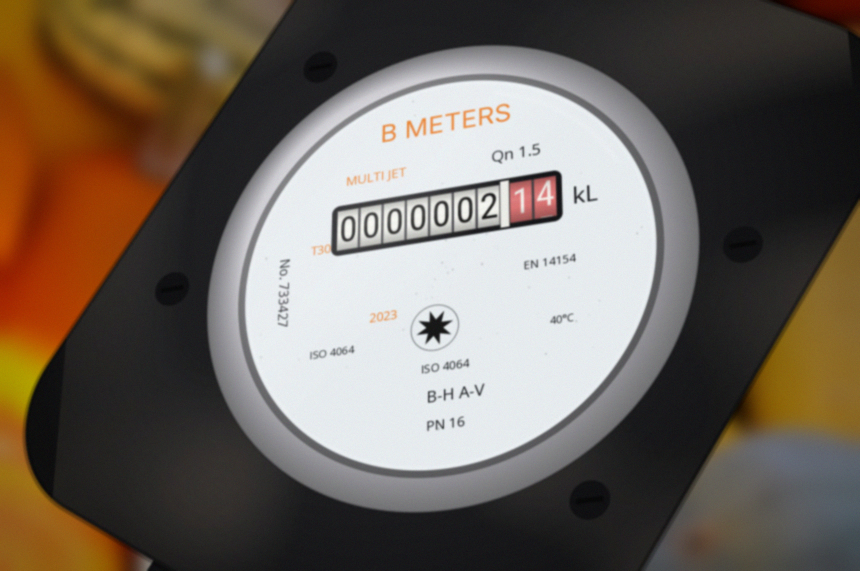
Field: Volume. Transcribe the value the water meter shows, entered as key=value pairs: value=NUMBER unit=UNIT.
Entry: value=2.14 unit=kL
